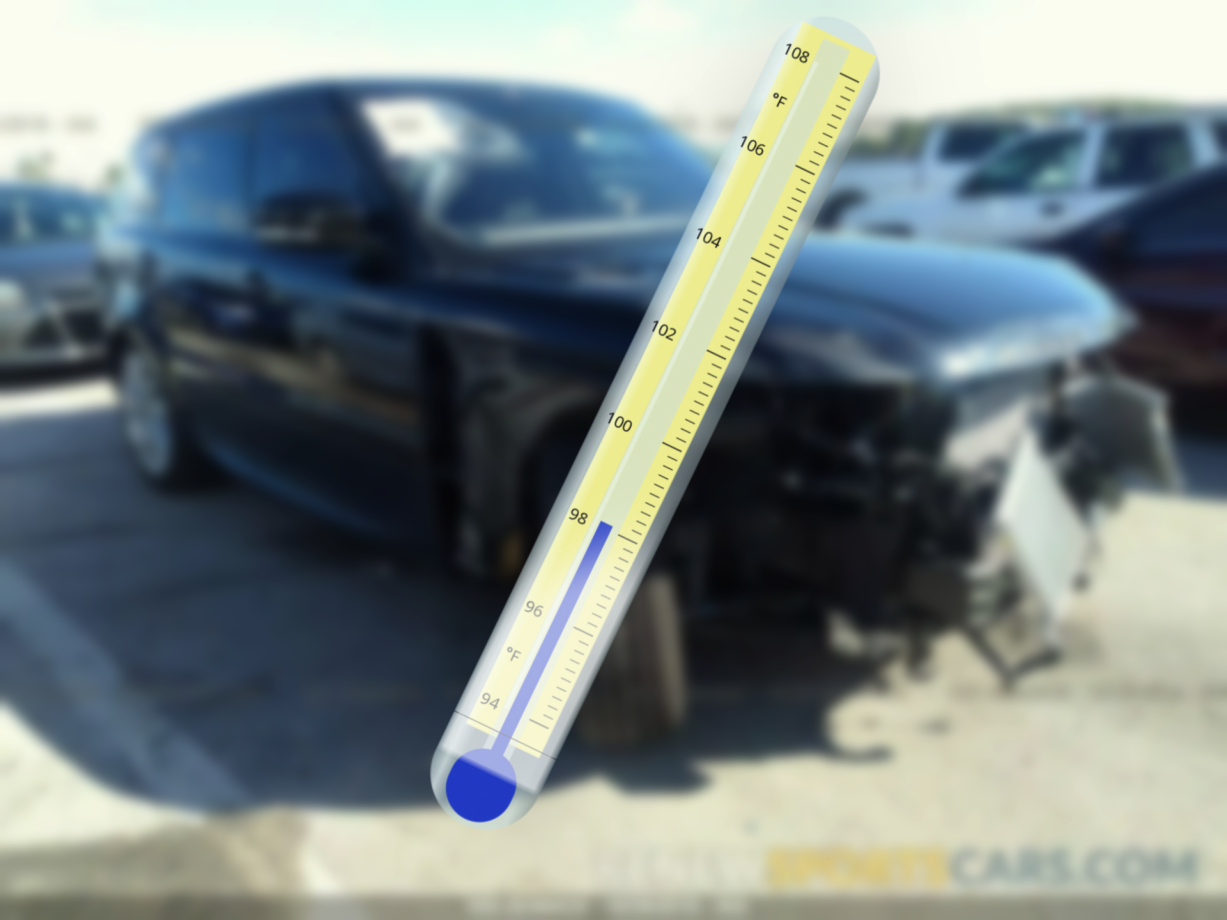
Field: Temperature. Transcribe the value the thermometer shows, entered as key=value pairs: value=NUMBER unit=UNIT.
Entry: value=98.1 unit=°F
